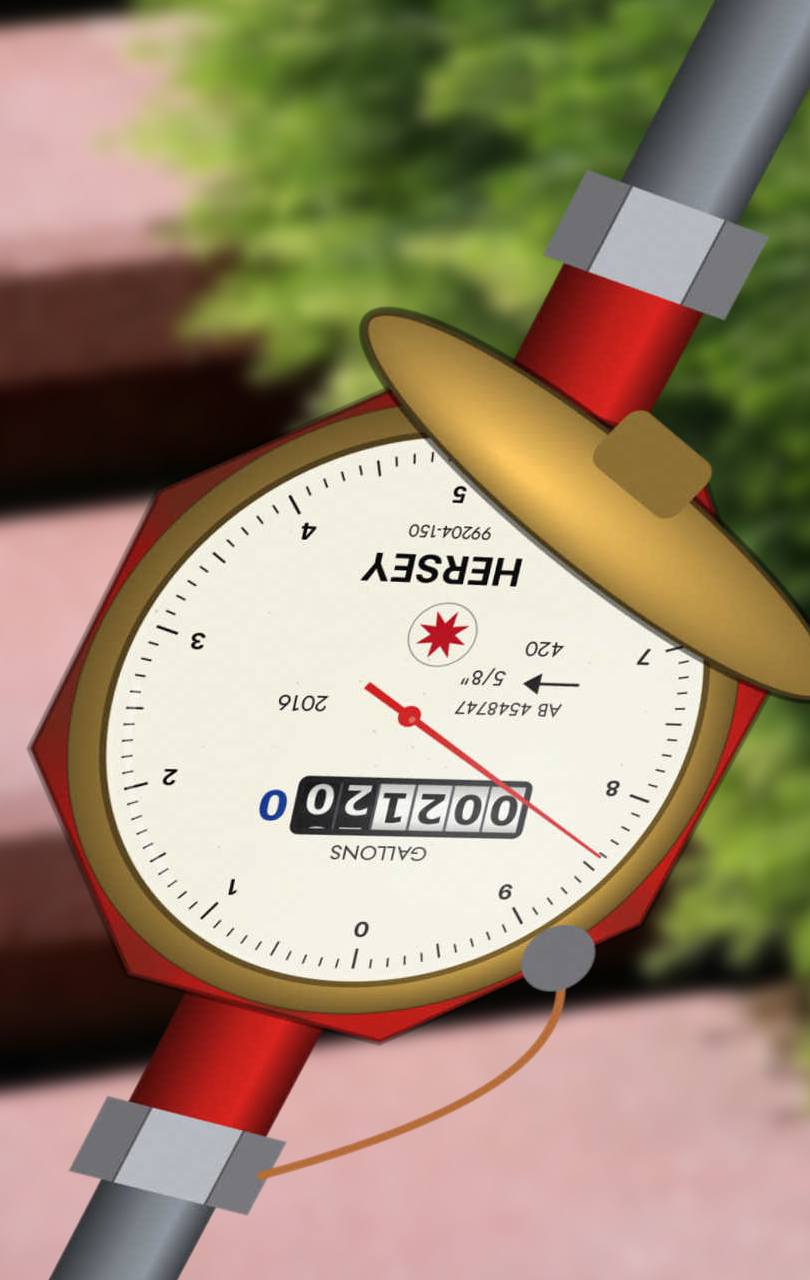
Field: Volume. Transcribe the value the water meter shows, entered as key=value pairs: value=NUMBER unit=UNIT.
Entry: value=21198.4 unit=gal
